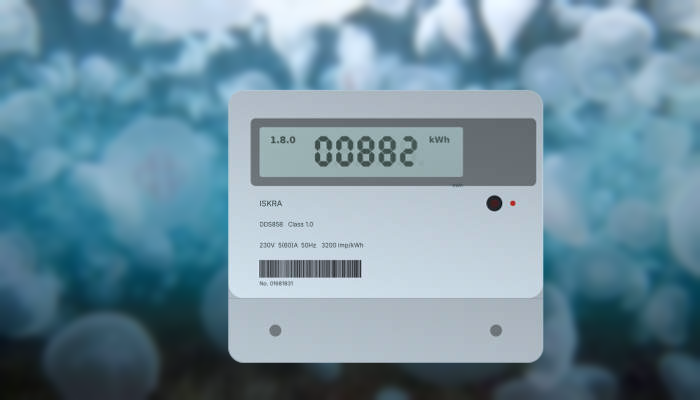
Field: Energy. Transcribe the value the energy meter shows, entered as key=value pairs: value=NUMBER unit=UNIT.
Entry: value=882 unit=kWh
